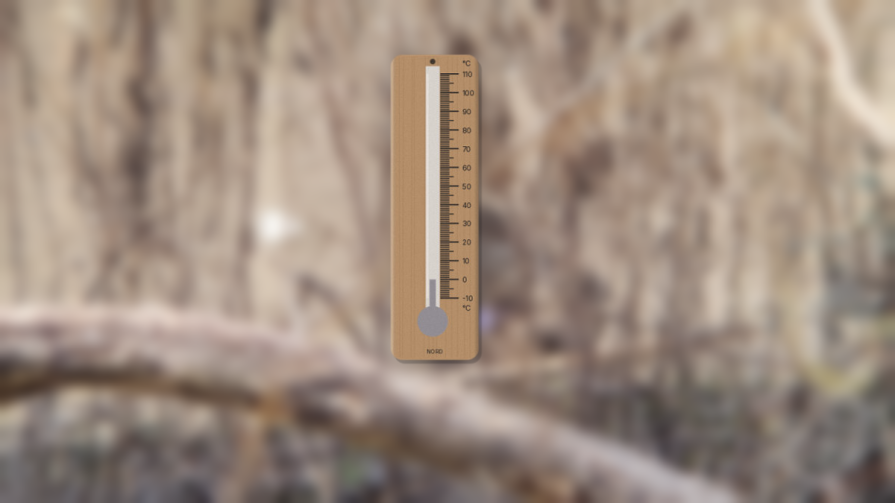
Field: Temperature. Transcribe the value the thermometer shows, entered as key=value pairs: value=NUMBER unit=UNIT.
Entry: value=0 unit=°C
